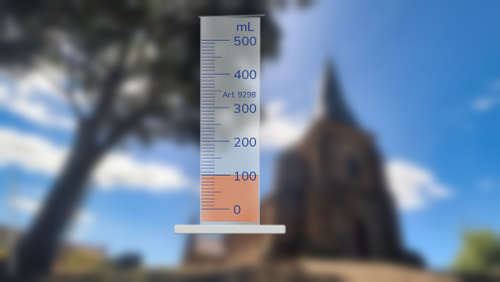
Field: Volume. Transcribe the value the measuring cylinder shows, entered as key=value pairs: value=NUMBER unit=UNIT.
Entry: value=100 unit=mL
